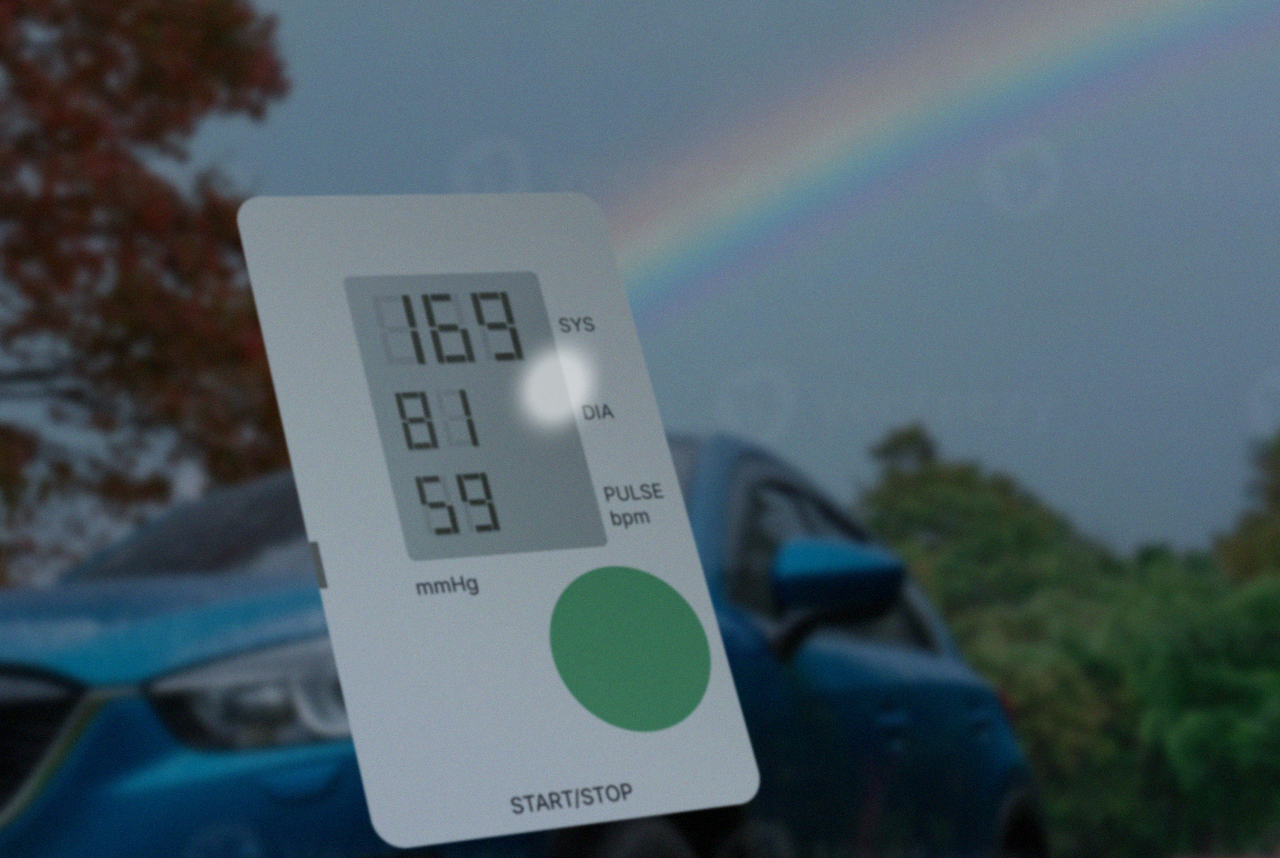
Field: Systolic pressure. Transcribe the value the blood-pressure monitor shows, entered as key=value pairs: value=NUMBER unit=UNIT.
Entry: value=169 unit=mmHg
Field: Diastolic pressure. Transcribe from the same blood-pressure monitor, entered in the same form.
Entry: value=81 unit=mmHg
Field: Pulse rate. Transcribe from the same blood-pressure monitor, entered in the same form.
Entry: value=59 unit=bpm
